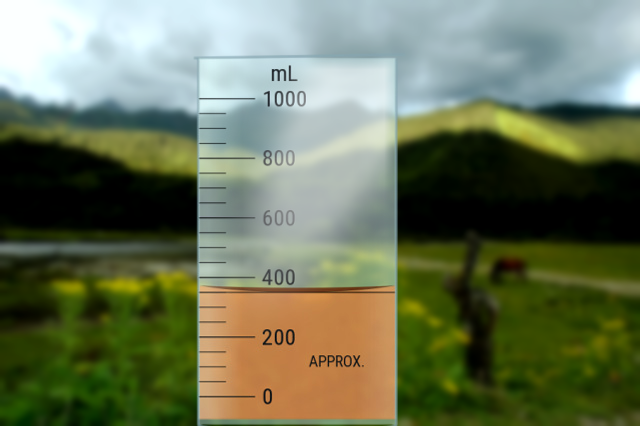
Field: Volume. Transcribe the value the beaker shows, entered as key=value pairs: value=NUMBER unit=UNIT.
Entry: value=350 unit=mL
